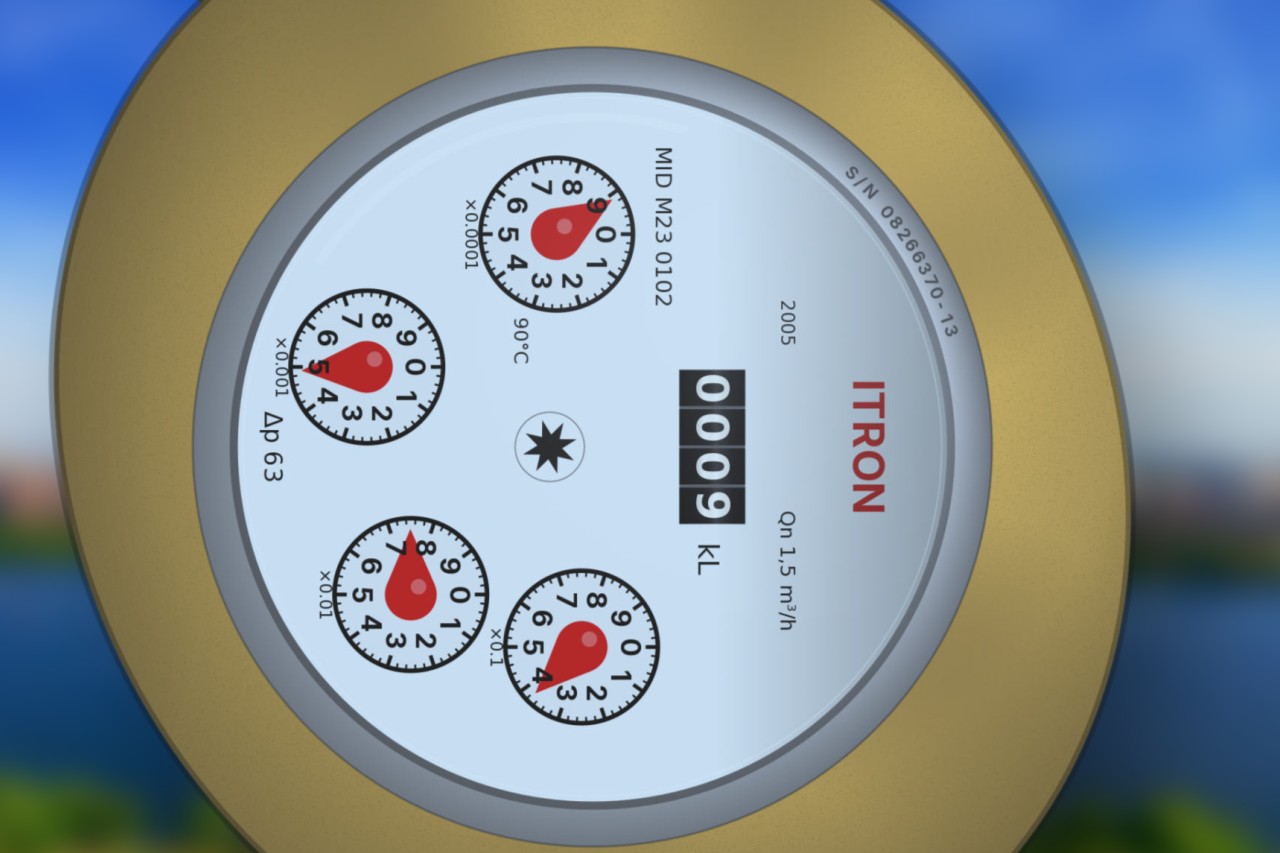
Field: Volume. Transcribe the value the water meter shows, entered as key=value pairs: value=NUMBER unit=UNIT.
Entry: value=9.3749 unit=kL
